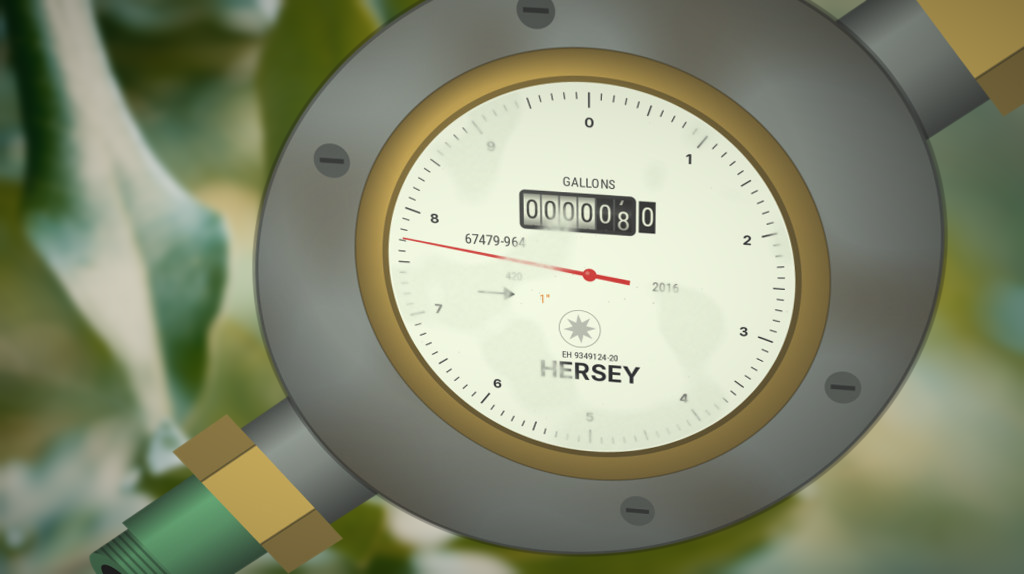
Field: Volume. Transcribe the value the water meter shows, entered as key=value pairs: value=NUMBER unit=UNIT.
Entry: value=77.7 unit=gal
